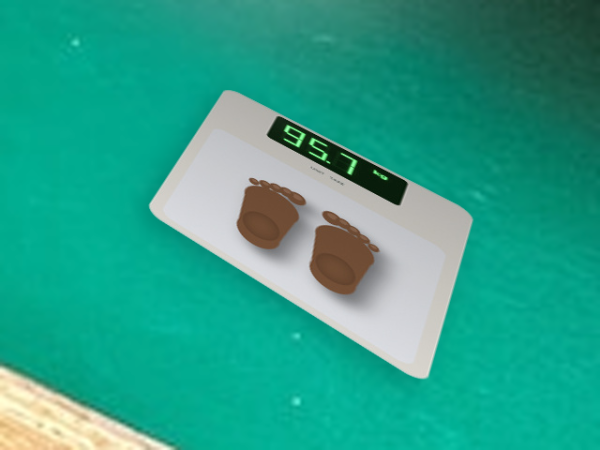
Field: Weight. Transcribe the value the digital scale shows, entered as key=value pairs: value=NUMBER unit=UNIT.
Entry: value=95.7 unit=kg
